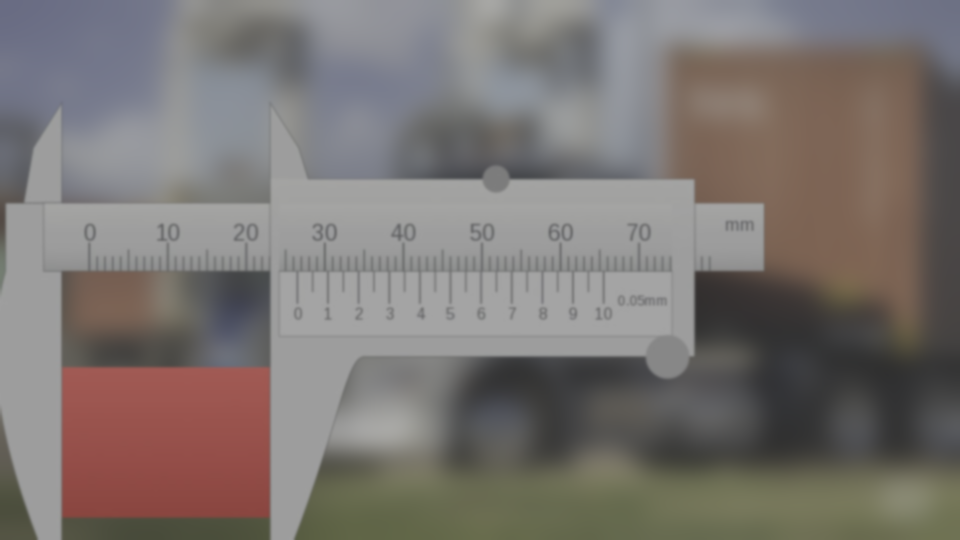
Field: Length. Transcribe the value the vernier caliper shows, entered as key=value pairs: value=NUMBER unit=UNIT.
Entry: value=26.5 unit=mm
